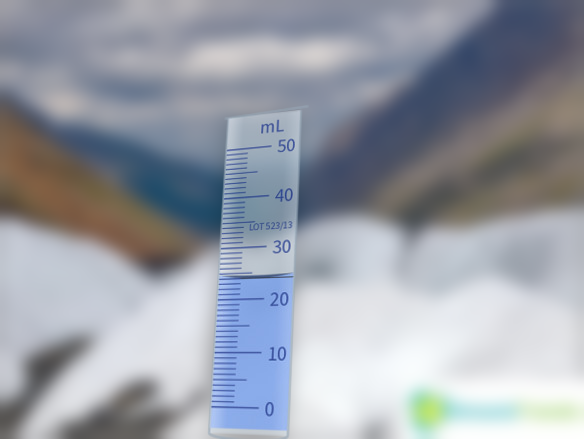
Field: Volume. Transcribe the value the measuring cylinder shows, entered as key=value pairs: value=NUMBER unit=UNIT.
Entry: value=24 unit=mL
